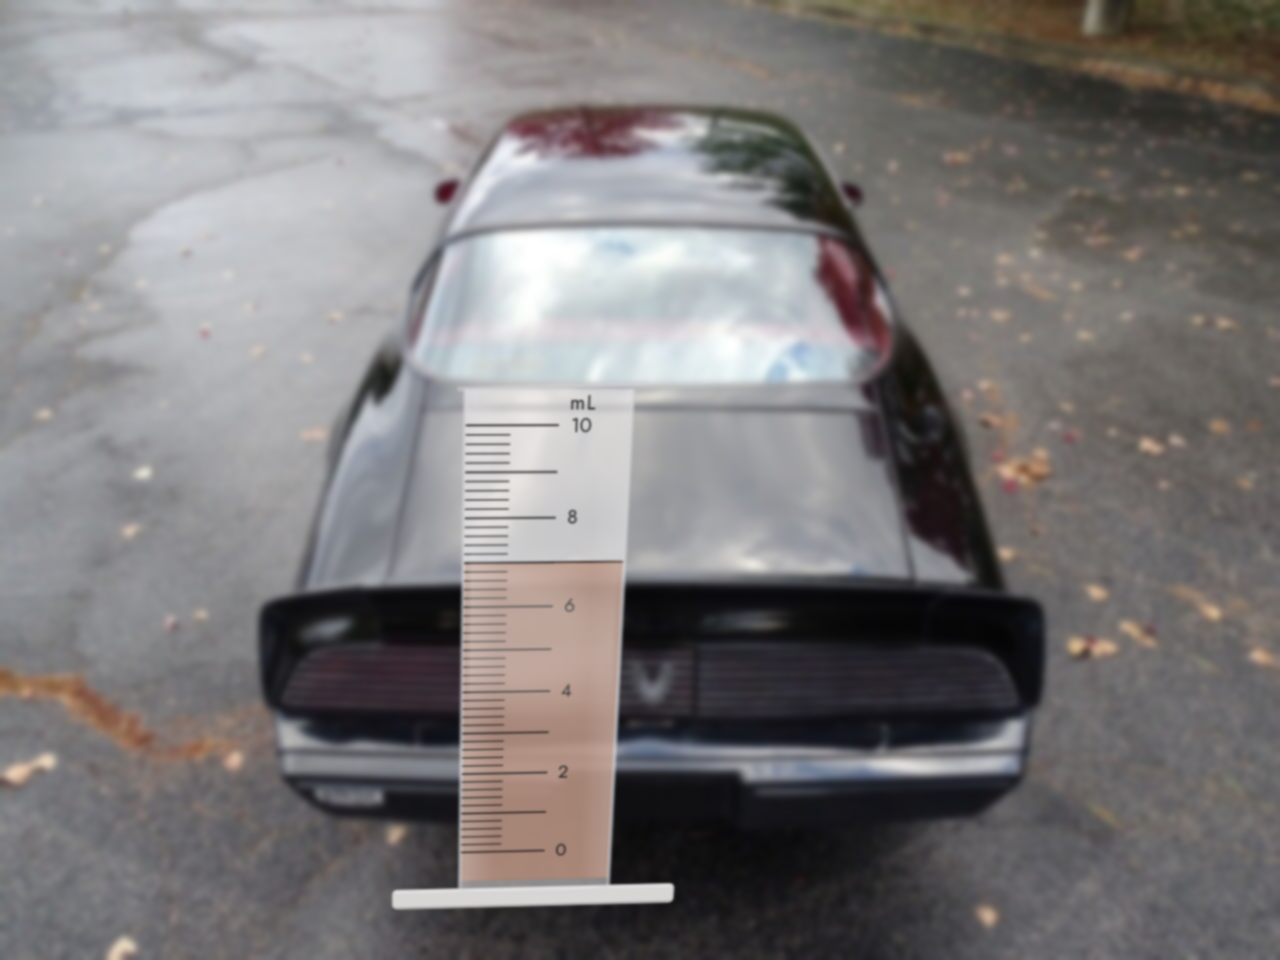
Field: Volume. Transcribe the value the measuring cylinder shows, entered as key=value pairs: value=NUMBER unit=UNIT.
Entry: value=7 unit=mL
